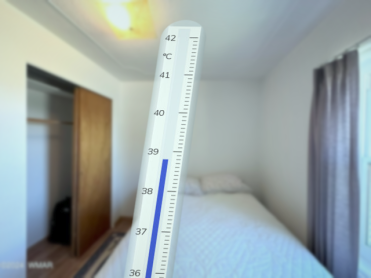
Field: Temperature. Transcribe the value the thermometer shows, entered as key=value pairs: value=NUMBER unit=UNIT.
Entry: value=38.8 unit=°C
